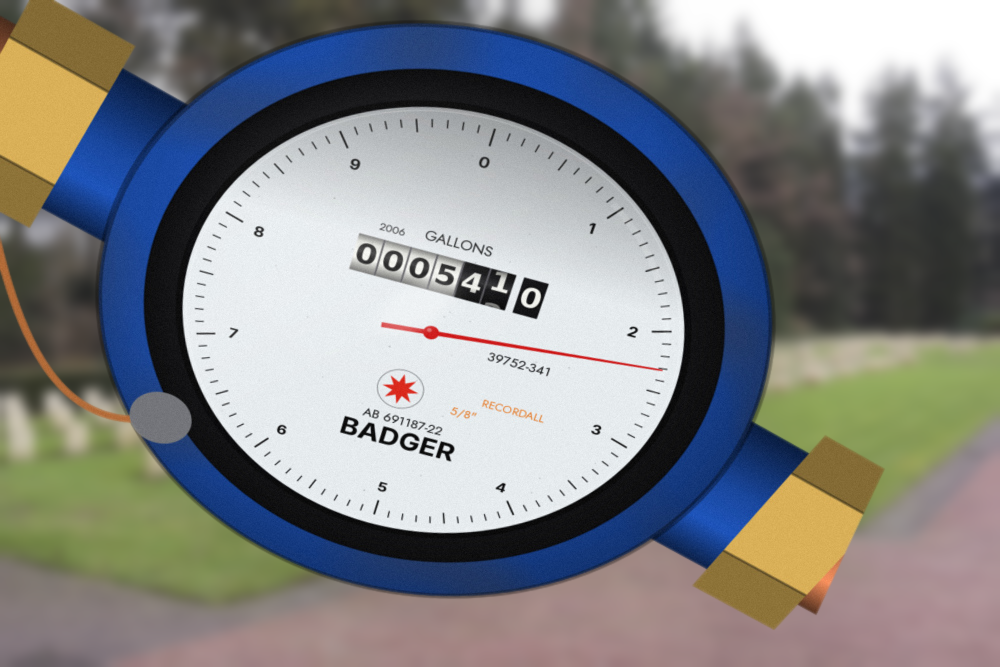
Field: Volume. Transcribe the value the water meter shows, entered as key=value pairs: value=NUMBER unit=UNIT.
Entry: value=5412.3 unit=gal
